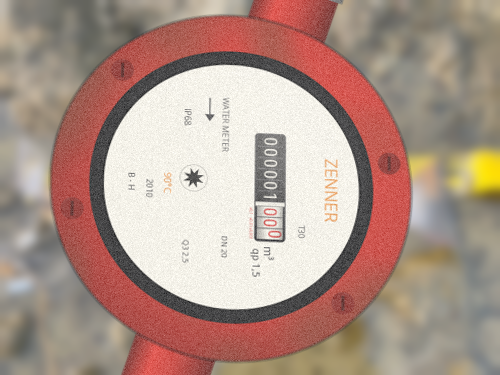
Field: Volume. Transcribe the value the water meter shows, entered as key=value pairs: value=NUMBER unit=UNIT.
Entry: value=1.000 unit=m³
